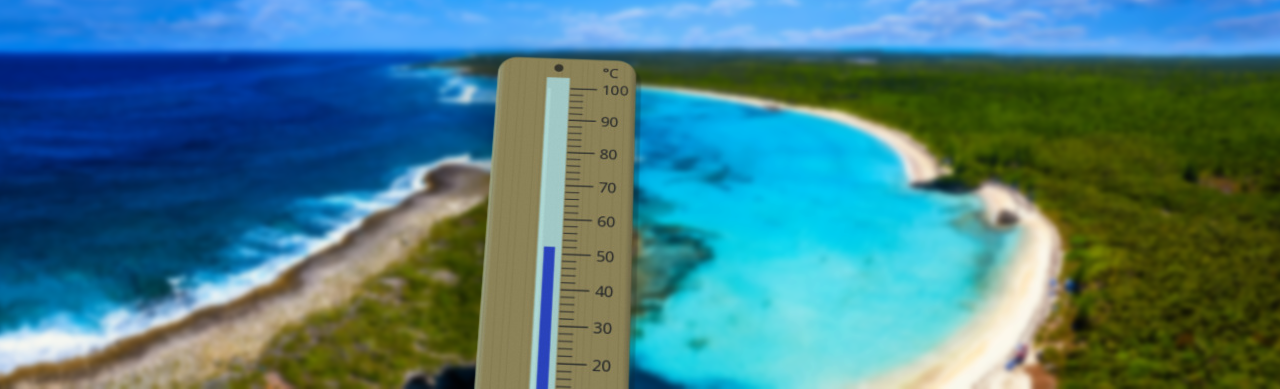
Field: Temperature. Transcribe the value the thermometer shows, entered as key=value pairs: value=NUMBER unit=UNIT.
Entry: value=52 unit=°C
